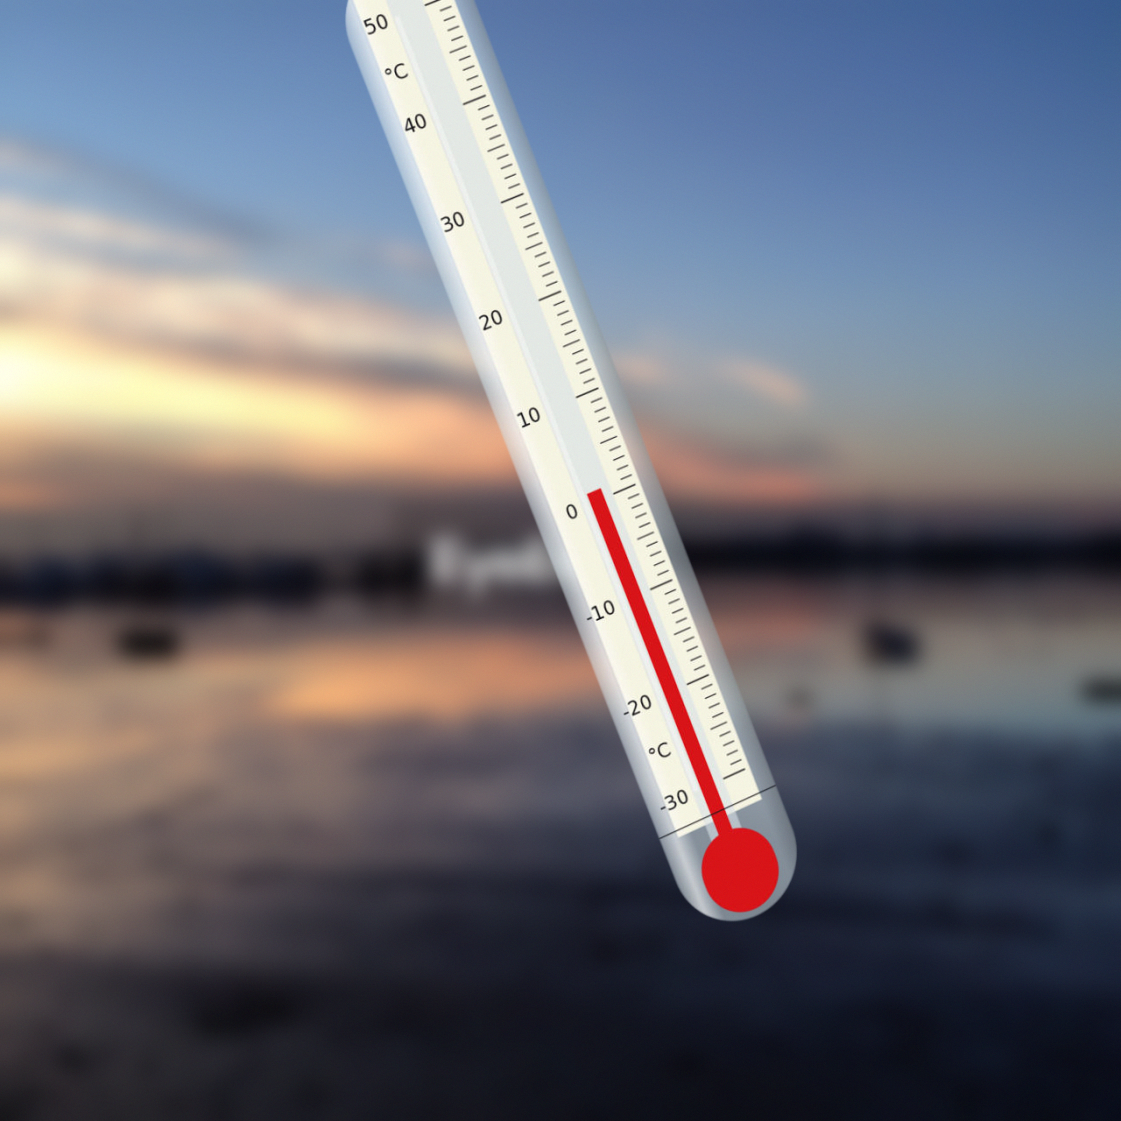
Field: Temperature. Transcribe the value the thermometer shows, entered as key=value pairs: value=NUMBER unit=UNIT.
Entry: value=1 unit=°C
